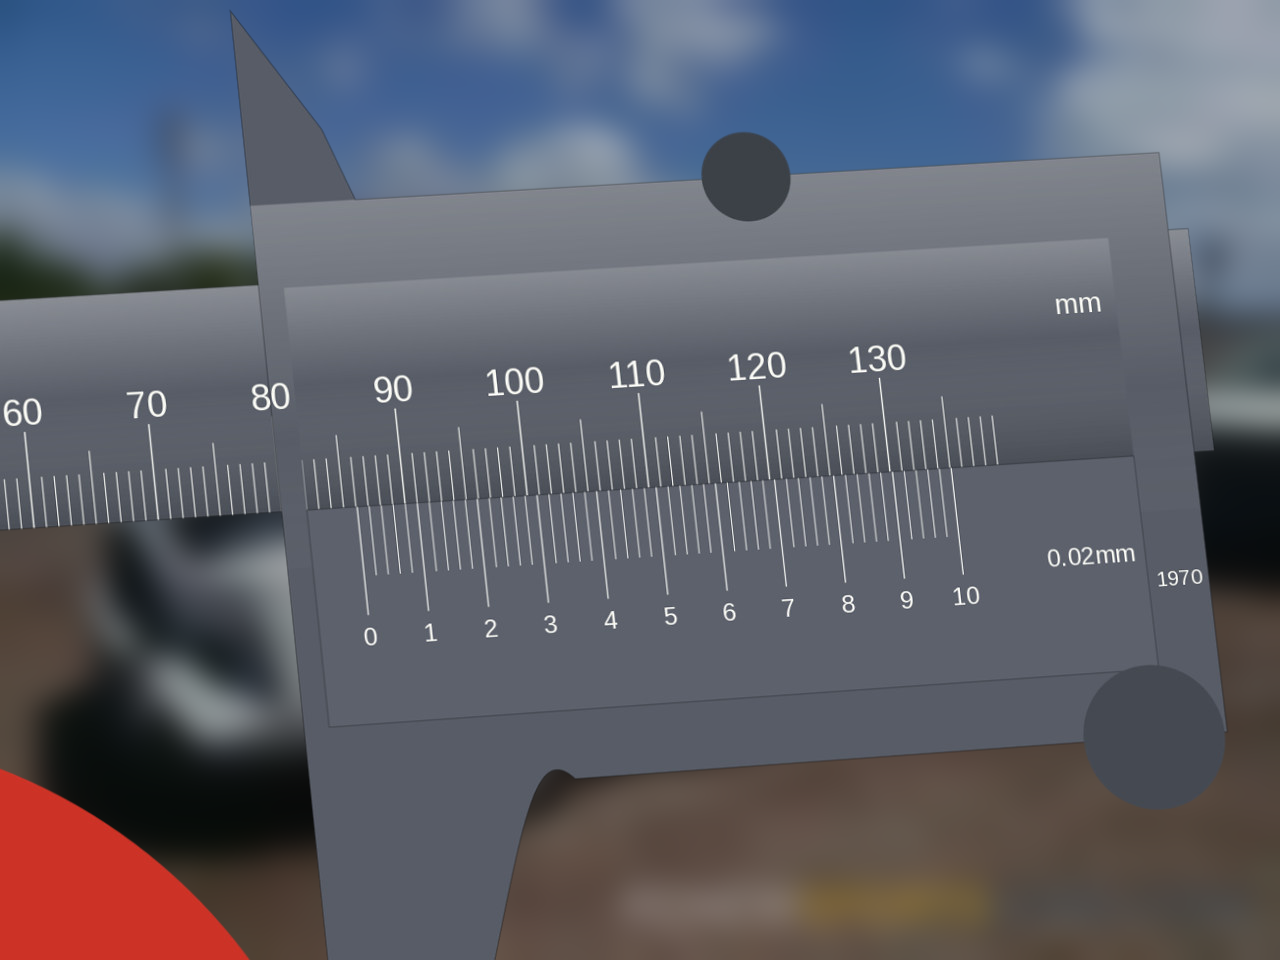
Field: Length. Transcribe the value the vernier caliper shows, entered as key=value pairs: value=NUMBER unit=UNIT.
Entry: value=86.1 unit=mm
